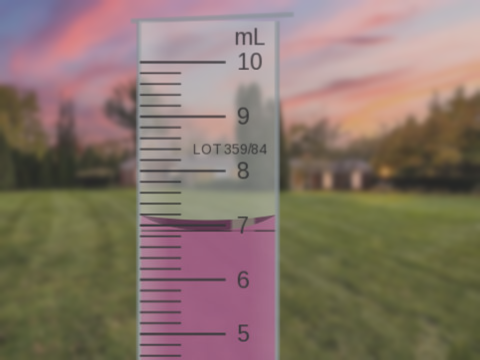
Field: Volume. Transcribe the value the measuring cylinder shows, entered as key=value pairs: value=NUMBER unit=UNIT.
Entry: value=6.9 unit=mL
